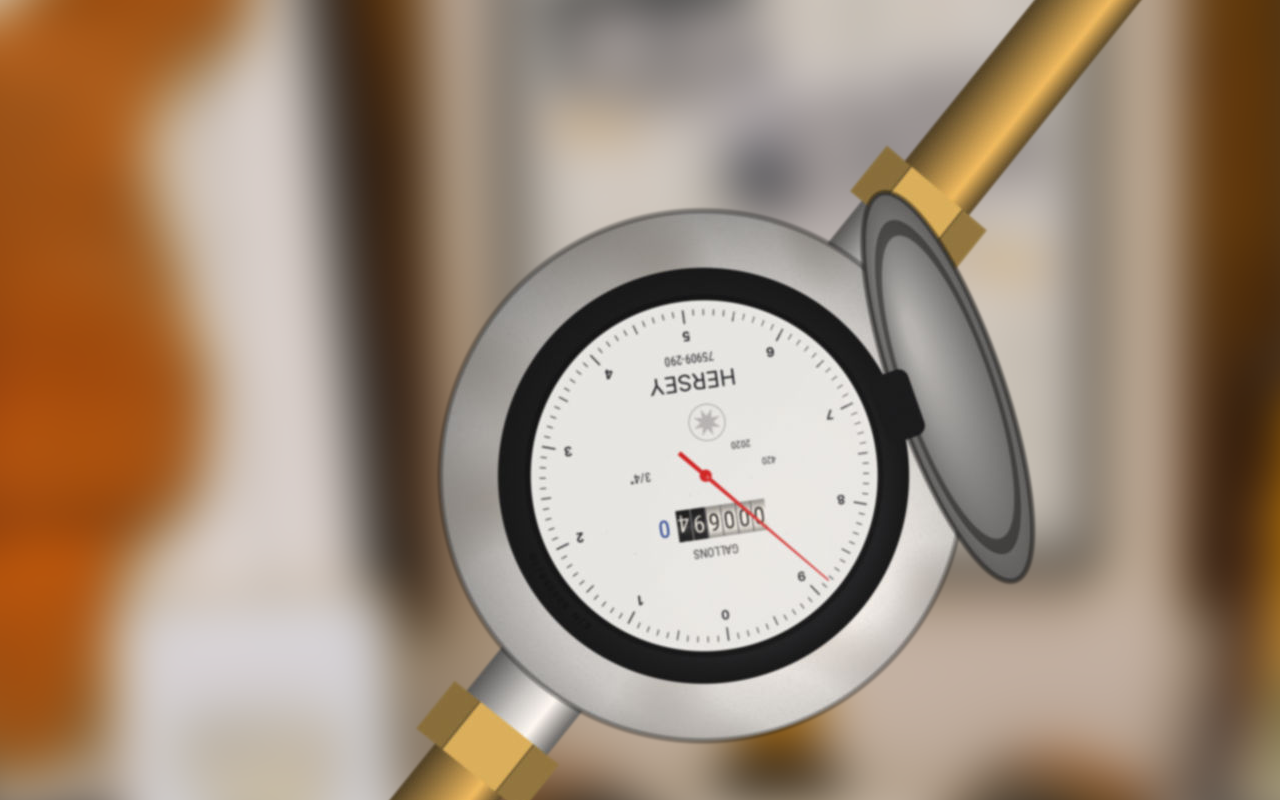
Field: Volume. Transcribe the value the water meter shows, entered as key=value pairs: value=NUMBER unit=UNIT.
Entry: value=6938.8 unit=gal
